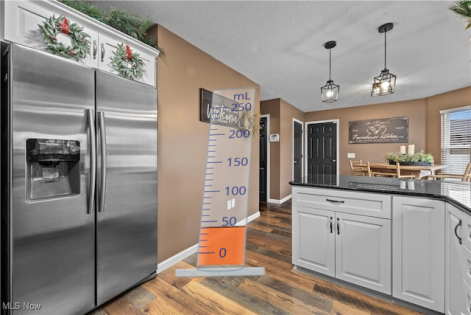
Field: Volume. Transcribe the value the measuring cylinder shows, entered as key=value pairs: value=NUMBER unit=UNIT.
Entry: value=40 unit=mL
